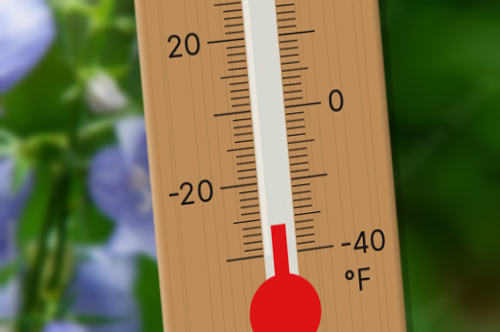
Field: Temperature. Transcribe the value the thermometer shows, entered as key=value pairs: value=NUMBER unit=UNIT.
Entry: value=-32 unit=°F
